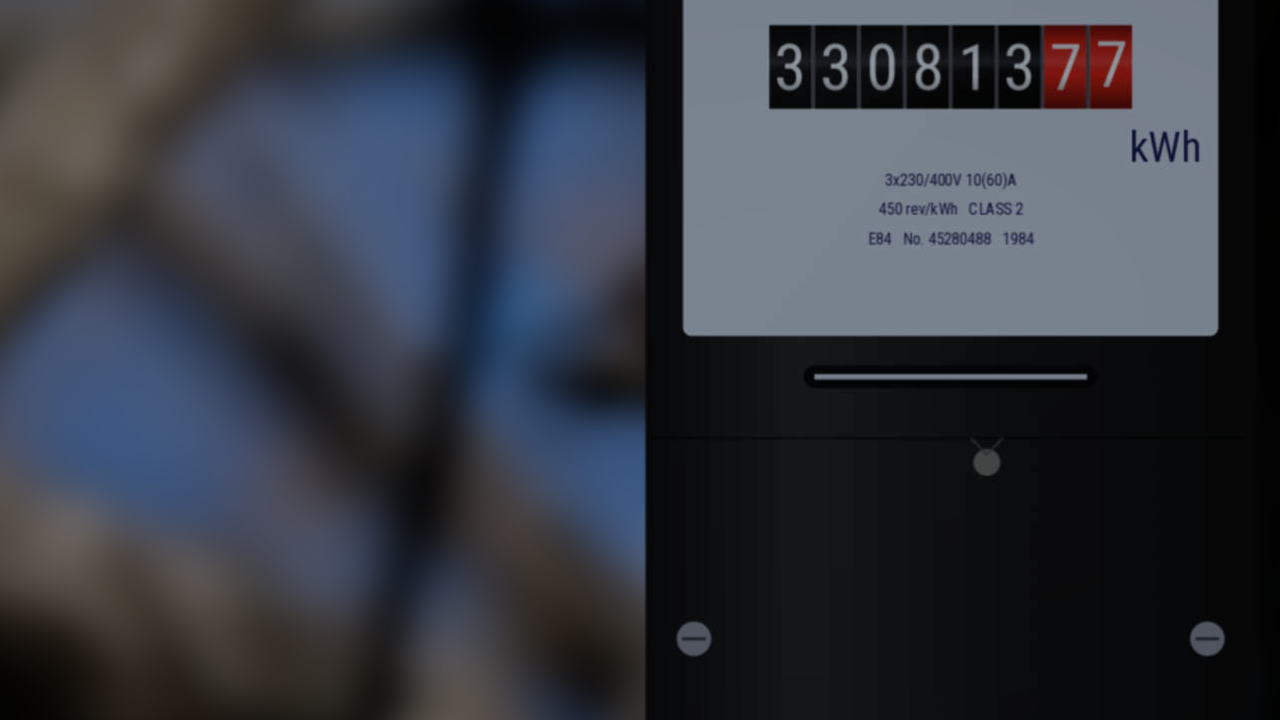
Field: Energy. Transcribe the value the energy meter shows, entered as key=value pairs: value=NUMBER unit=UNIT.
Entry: value=330813.77 unit=kWh
